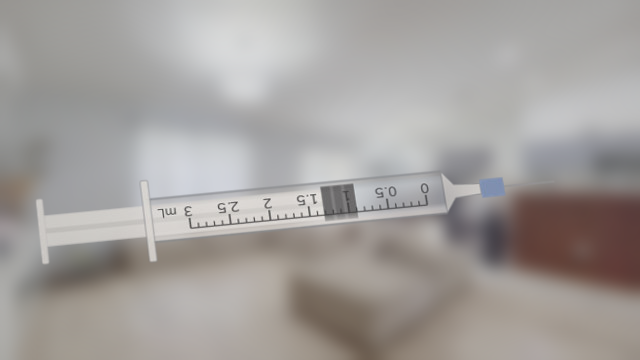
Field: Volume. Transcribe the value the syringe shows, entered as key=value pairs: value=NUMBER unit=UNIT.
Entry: value=0.9 unit=mL
